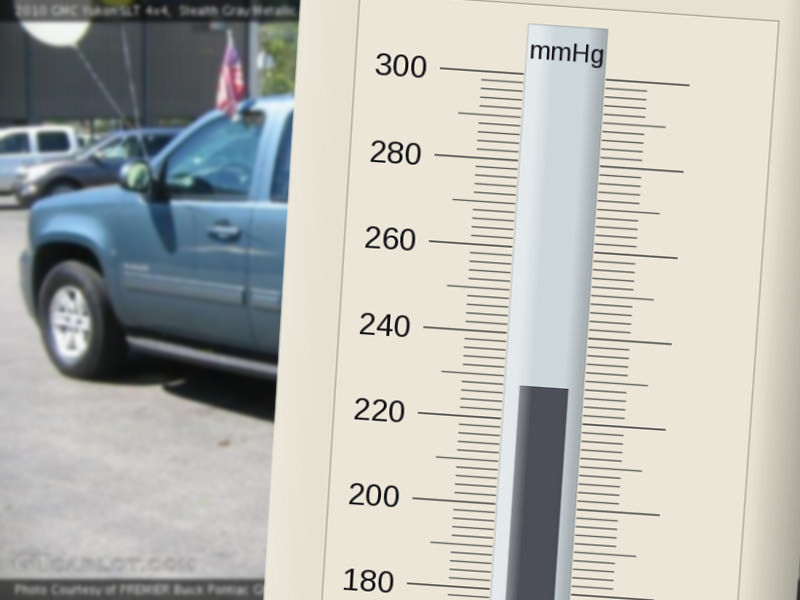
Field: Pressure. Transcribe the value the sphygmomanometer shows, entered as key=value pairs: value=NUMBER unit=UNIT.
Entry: value=228 unit=mmHg
